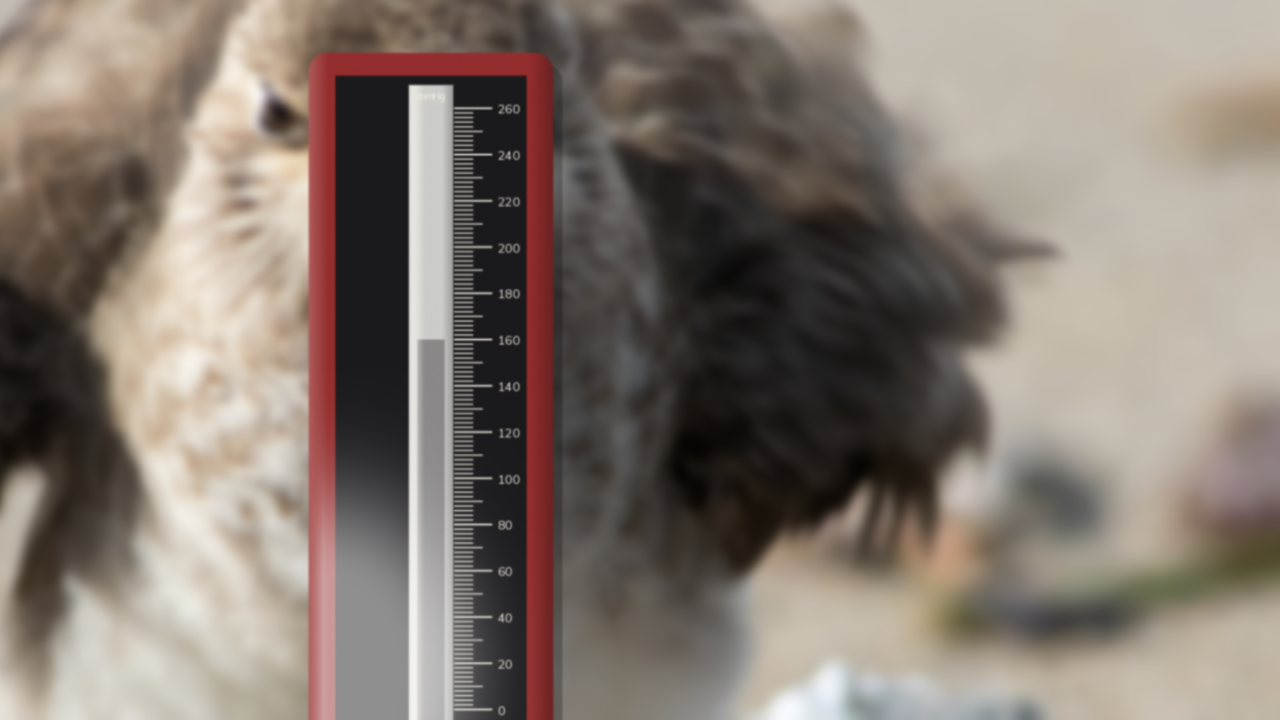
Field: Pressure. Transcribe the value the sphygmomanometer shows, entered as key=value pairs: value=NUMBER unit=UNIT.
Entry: value=160 unit=mmHg
